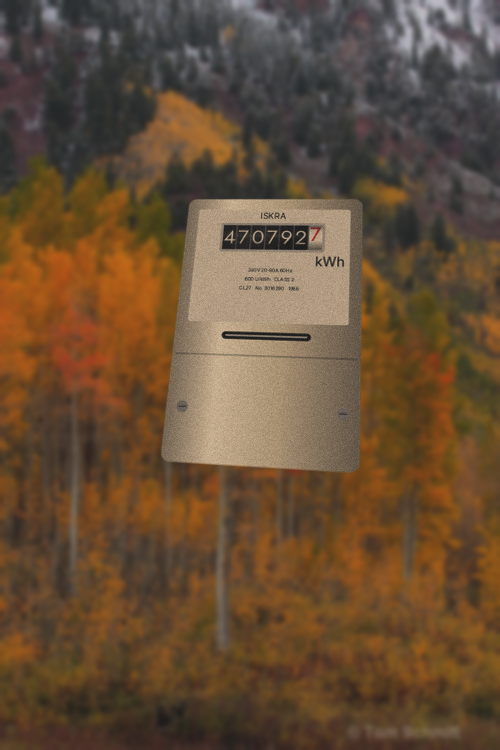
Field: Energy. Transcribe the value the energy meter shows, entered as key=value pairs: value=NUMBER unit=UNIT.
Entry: value=470792.7 unit=kWh
